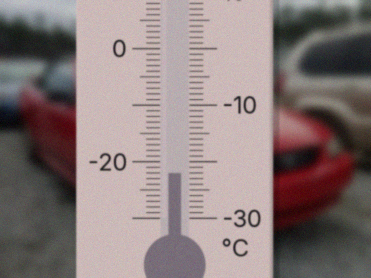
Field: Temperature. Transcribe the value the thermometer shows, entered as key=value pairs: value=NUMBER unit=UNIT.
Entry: value=-22 unit=°C
